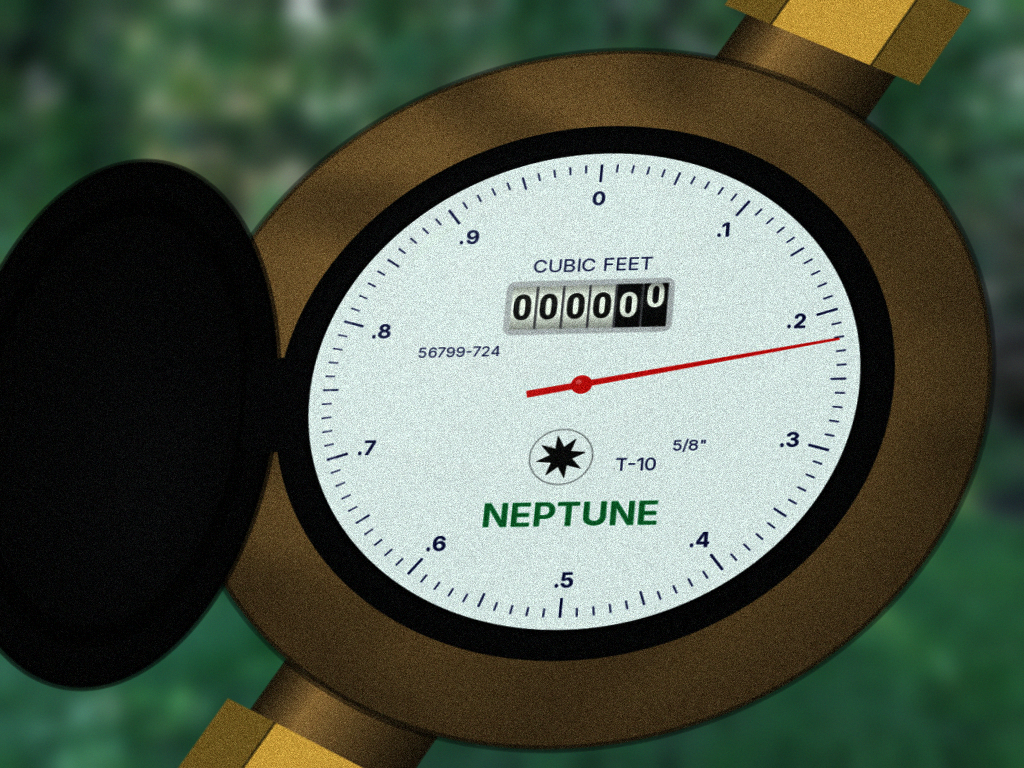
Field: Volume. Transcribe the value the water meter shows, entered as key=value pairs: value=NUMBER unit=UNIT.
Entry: value=0.22 unit=ft³
